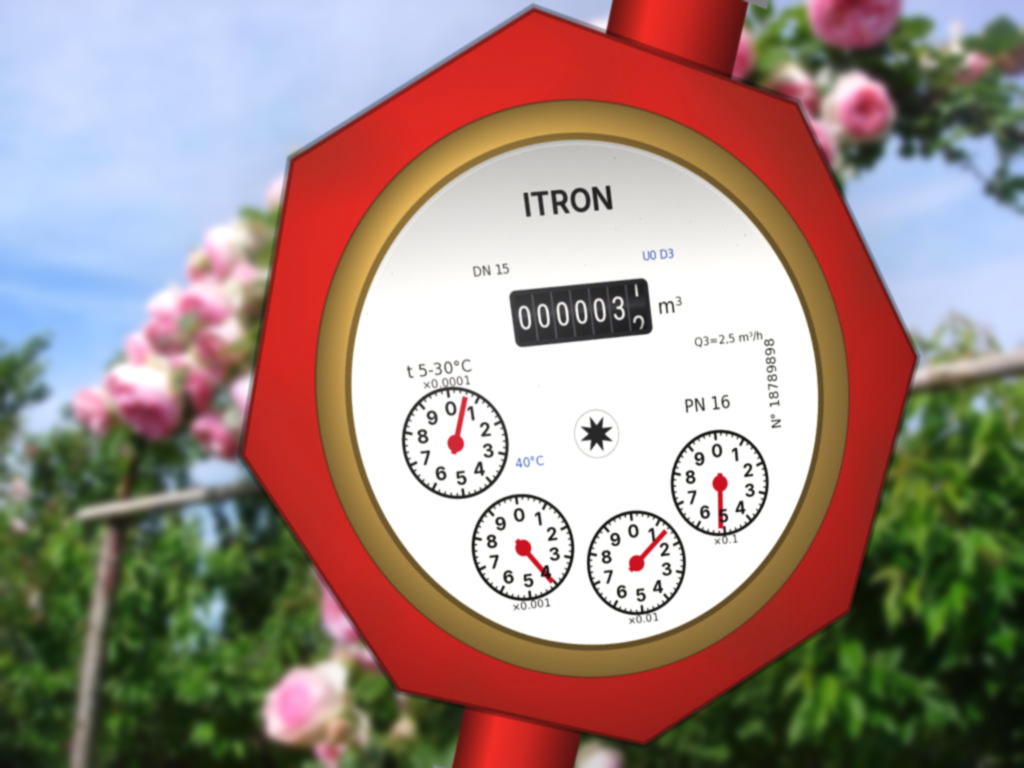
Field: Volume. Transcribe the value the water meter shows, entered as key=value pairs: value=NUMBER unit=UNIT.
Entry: value=31.5140 unit=m³
